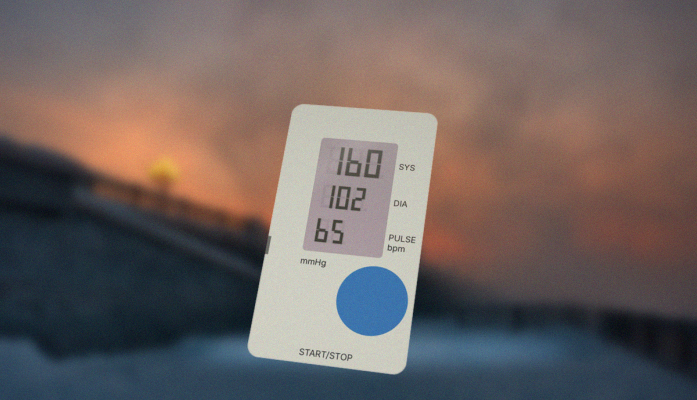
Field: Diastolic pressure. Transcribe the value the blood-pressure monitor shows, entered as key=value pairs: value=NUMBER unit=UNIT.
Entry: value=102 unit=mmHg
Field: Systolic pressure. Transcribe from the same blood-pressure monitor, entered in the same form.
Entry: value=160 unit=mmHg
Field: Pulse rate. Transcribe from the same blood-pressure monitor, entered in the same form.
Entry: value=65 unit=bpm
